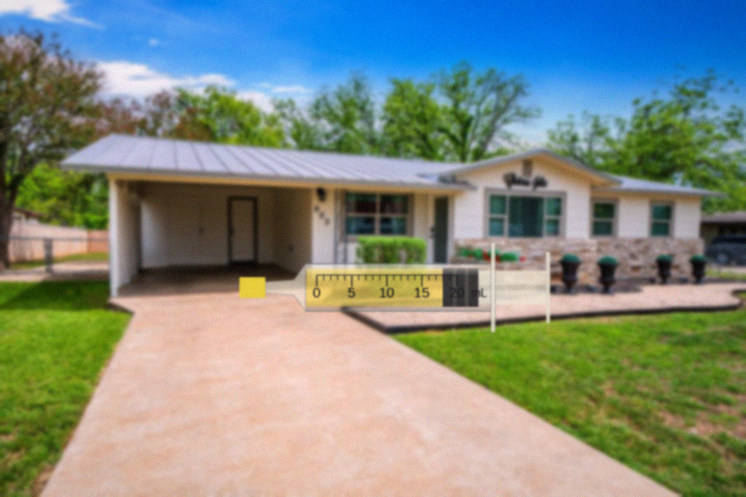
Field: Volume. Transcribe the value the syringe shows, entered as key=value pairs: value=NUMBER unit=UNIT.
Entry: value=18 unit=mL
